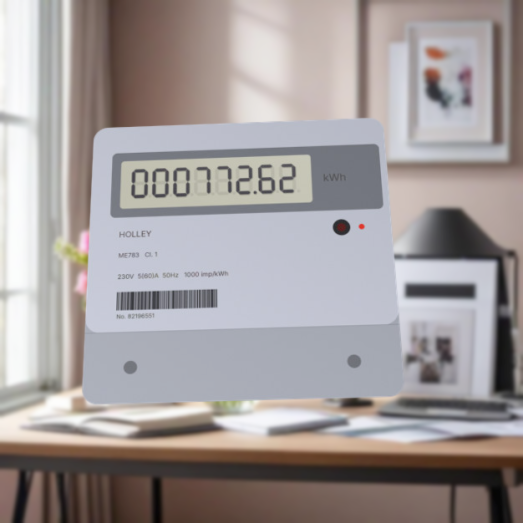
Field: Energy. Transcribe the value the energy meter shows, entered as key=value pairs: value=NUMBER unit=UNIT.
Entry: value=772.62 unit=kWh
